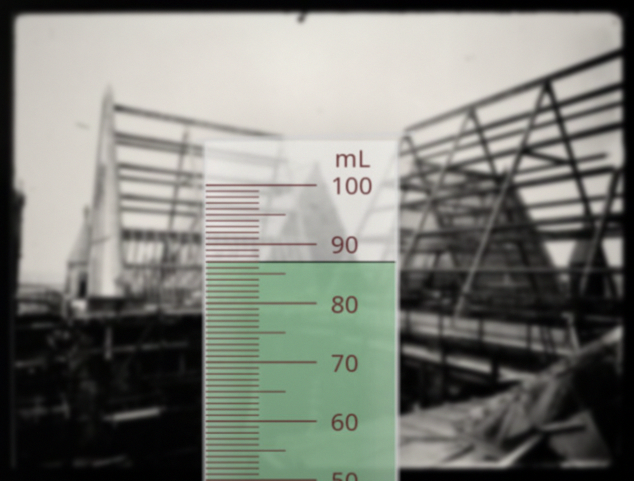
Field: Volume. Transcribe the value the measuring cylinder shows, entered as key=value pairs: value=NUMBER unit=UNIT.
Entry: value=87 unit=mL
